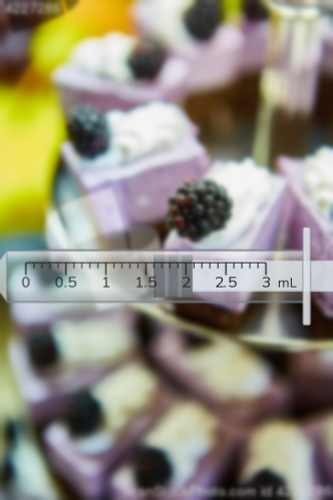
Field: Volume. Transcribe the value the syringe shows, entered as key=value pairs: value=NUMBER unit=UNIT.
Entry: value=1.6 unit=mL
